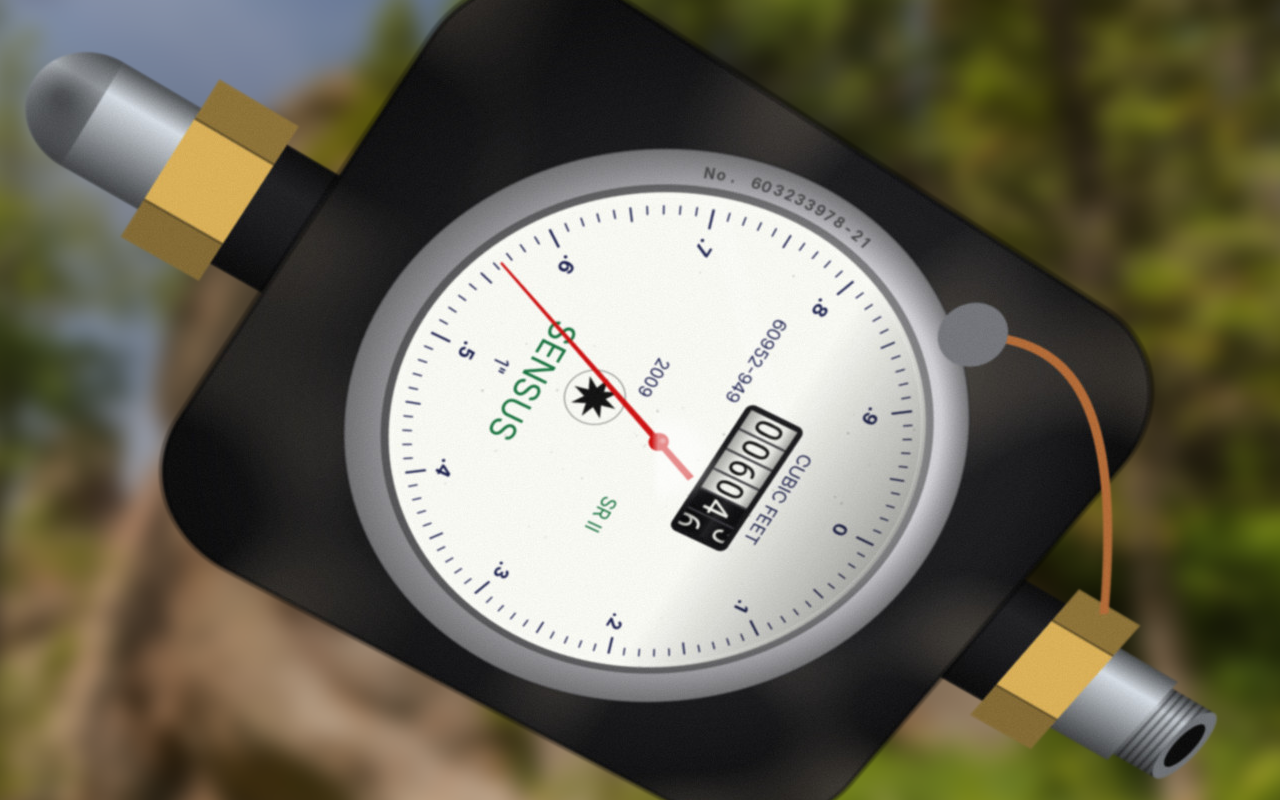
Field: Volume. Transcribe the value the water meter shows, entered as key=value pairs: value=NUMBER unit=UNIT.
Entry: value=6045.56 unit=ft³
